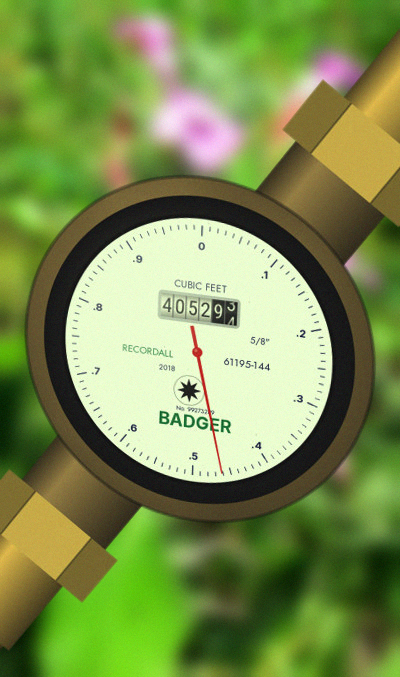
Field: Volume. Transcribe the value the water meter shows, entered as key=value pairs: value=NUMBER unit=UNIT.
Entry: value=405293.46 unit=ft³
